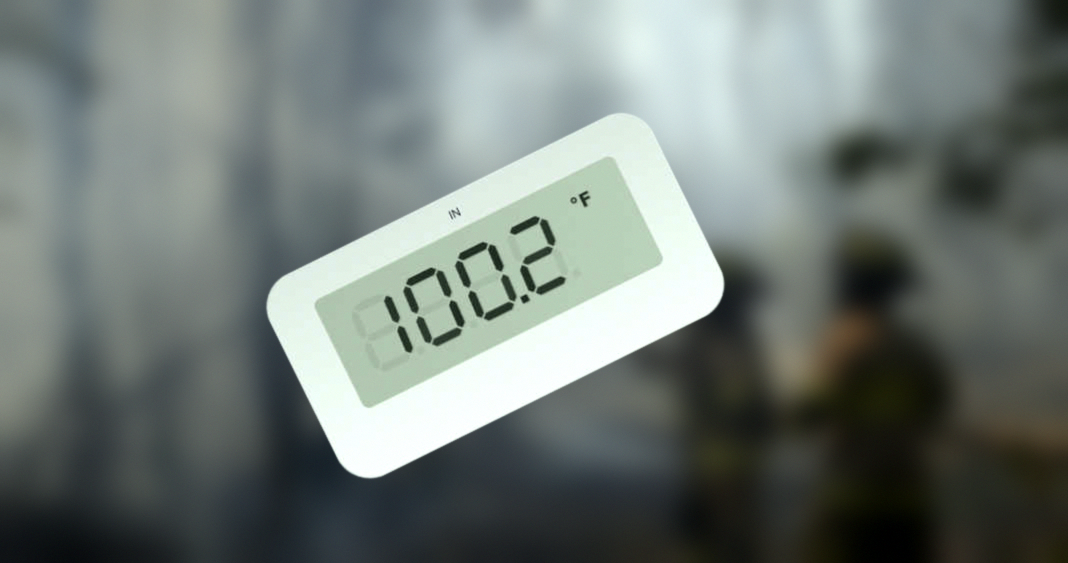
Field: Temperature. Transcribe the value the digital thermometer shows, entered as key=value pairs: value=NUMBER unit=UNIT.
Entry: value=100.2 unit=°F
